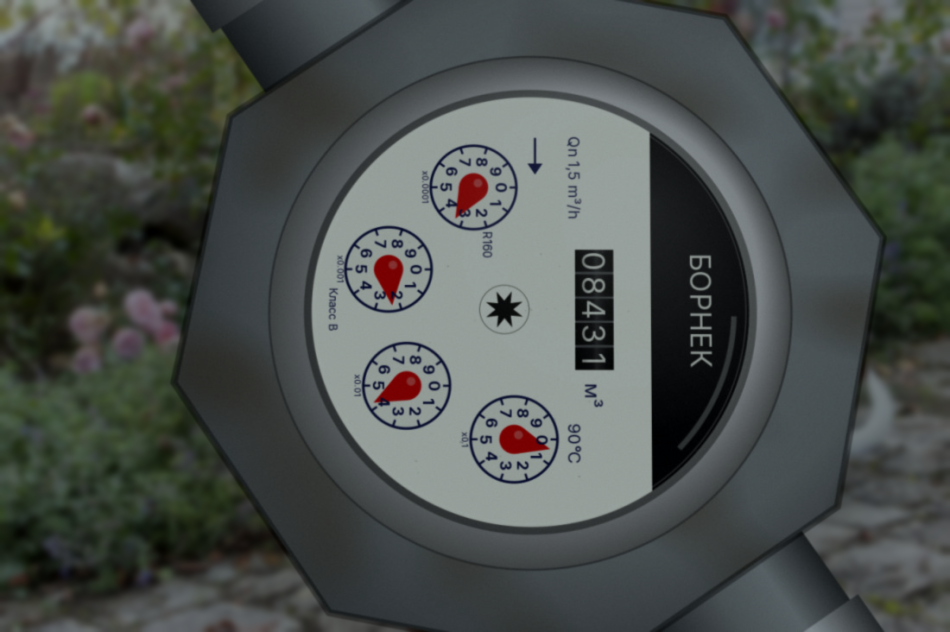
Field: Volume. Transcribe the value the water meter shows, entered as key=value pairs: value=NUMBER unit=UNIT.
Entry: value=8431.0423 unit=m³
